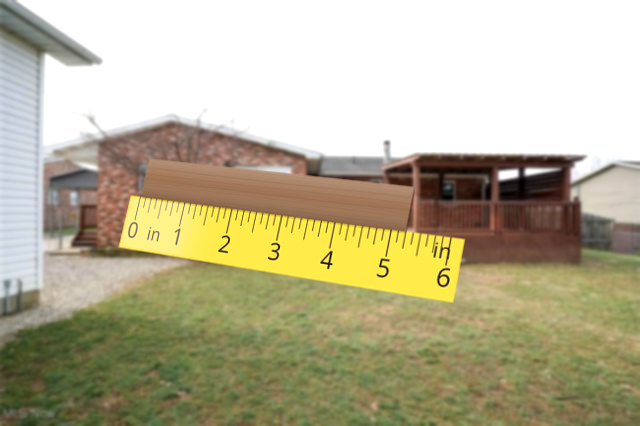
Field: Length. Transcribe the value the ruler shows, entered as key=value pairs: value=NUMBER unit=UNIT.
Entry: value=5.25 unit=in
